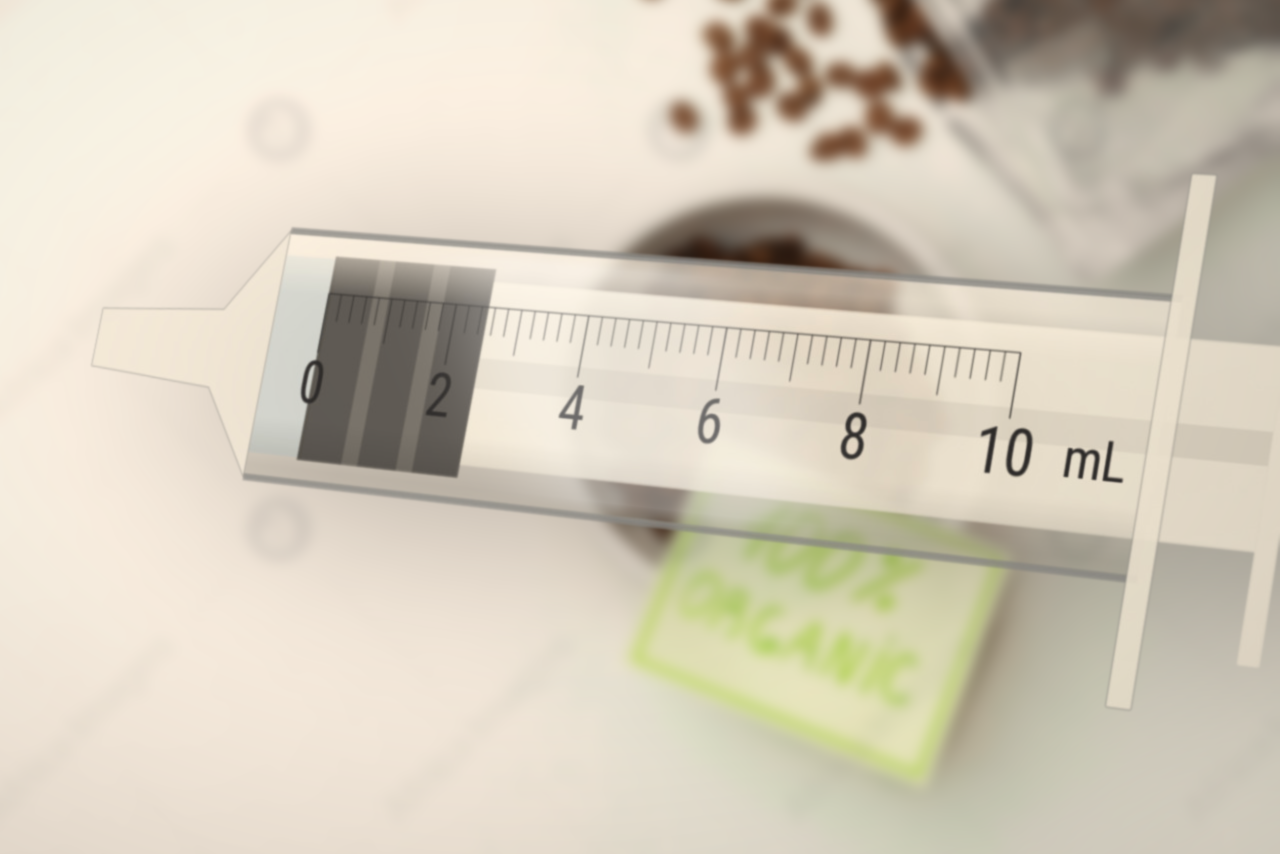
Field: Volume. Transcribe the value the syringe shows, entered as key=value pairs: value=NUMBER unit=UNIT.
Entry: value=0 unit=mL
